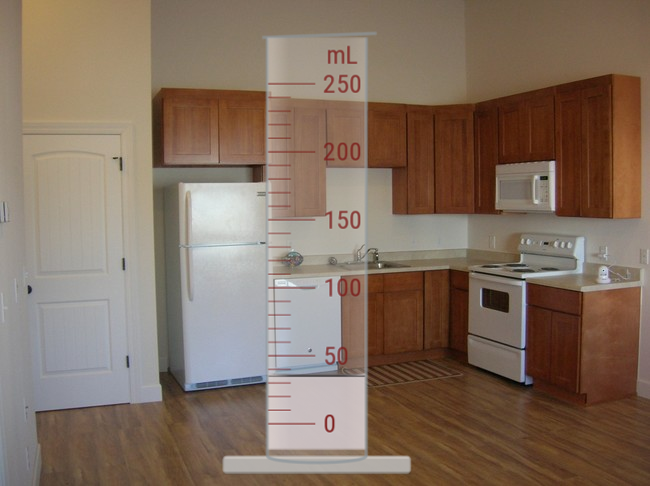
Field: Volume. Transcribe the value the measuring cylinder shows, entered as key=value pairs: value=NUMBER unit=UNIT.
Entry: value=35 unit=mL
